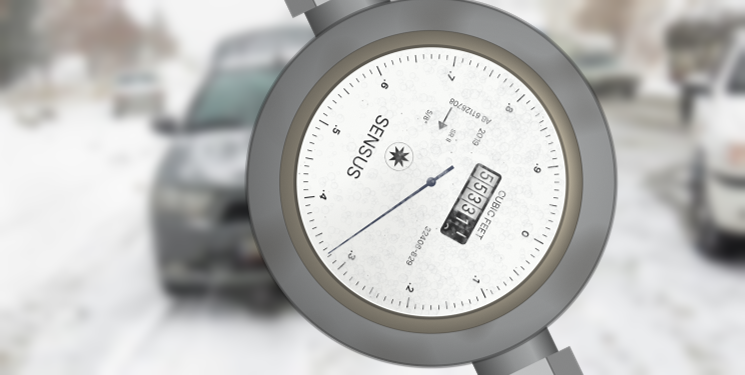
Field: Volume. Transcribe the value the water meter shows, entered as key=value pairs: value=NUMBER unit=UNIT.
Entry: value=553311.32 unit=ft³
